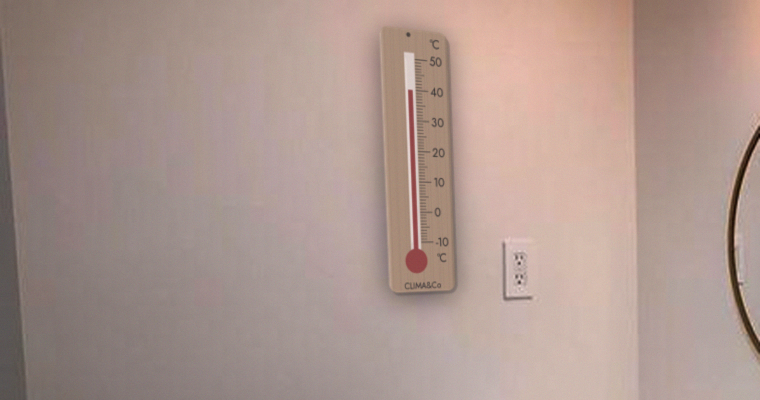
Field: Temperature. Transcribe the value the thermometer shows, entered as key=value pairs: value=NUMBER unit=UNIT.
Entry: value=40 unit=°C
